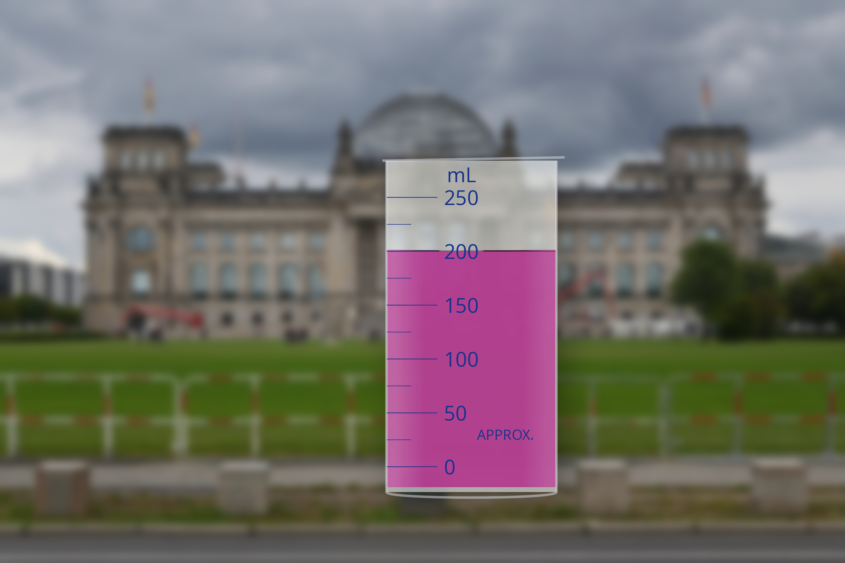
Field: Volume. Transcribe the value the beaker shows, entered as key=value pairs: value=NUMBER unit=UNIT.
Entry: value=200 unit=mL
